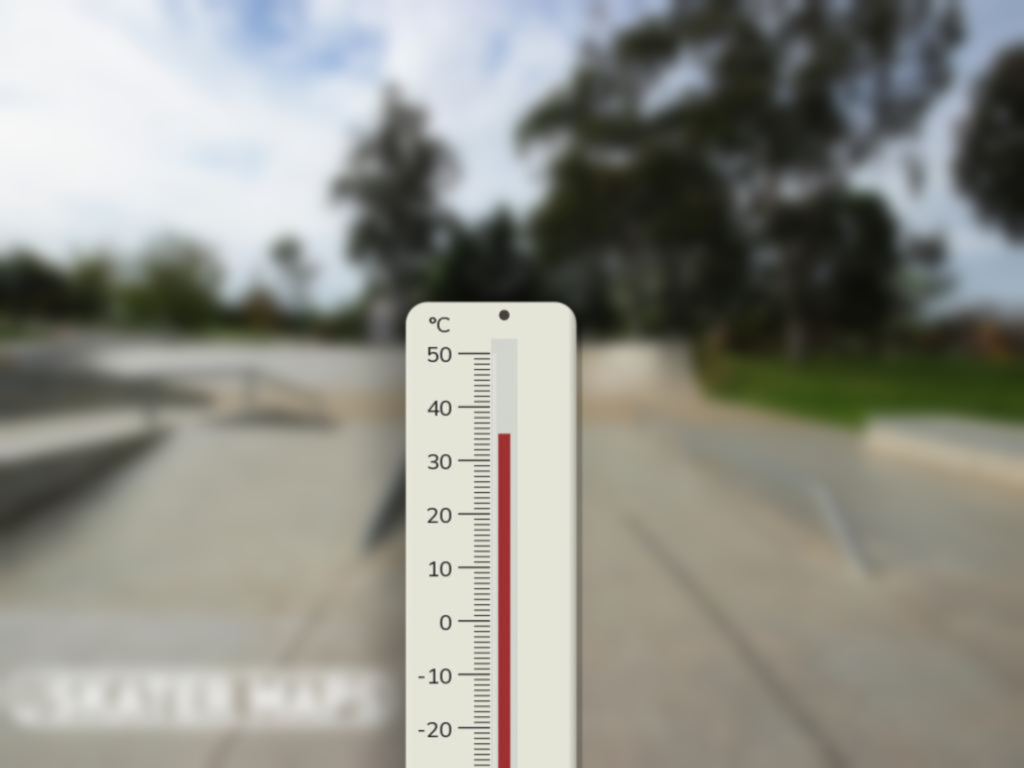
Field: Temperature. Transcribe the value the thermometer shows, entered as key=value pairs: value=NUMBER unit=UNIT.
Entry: value=35 unit=°C
